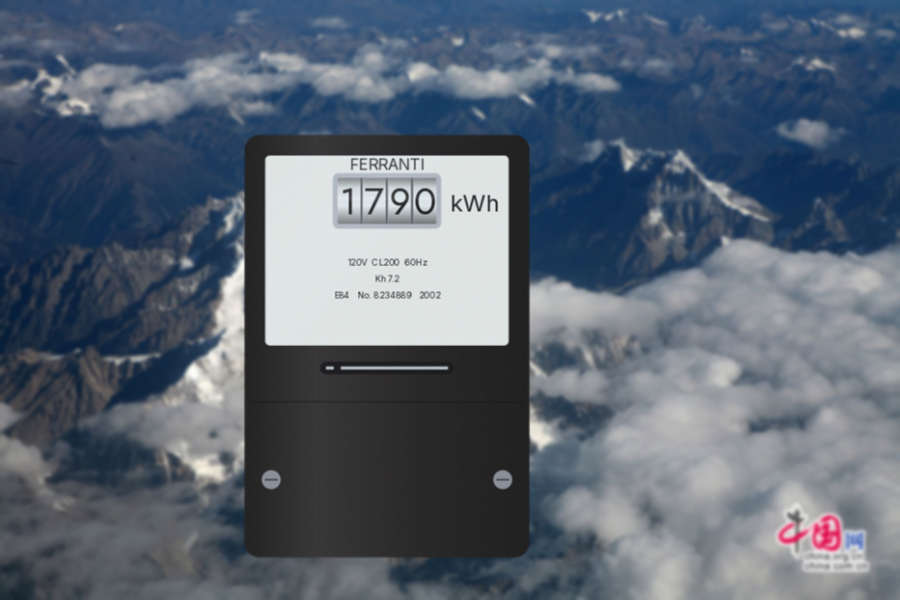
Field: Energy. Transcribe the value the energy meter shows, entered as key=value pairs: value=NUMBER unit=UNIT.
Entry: value=1790 unit=kWh
